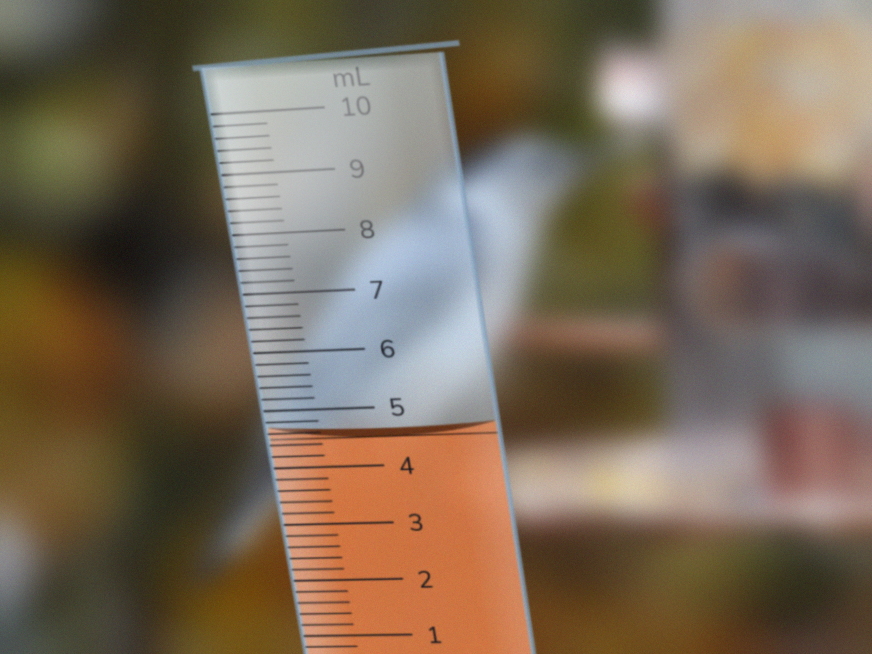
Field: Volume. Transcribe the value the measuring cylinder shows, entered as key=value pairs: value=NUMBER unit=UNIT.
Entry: value=4.5 unit=mL
